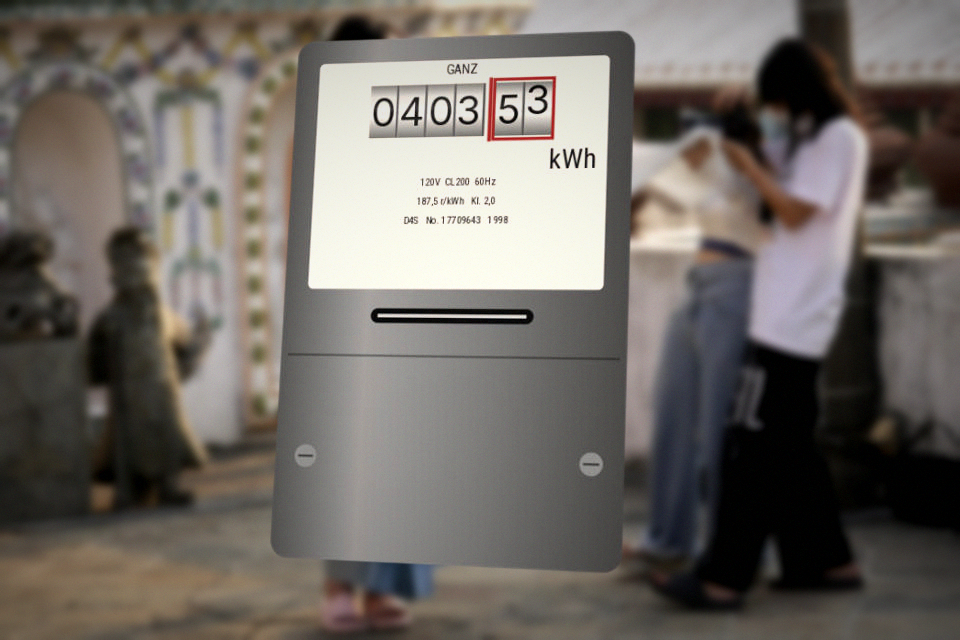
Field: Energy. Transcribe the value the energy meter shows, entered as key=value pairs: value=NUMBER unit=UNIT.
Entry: value=403.53 unit=kWh
